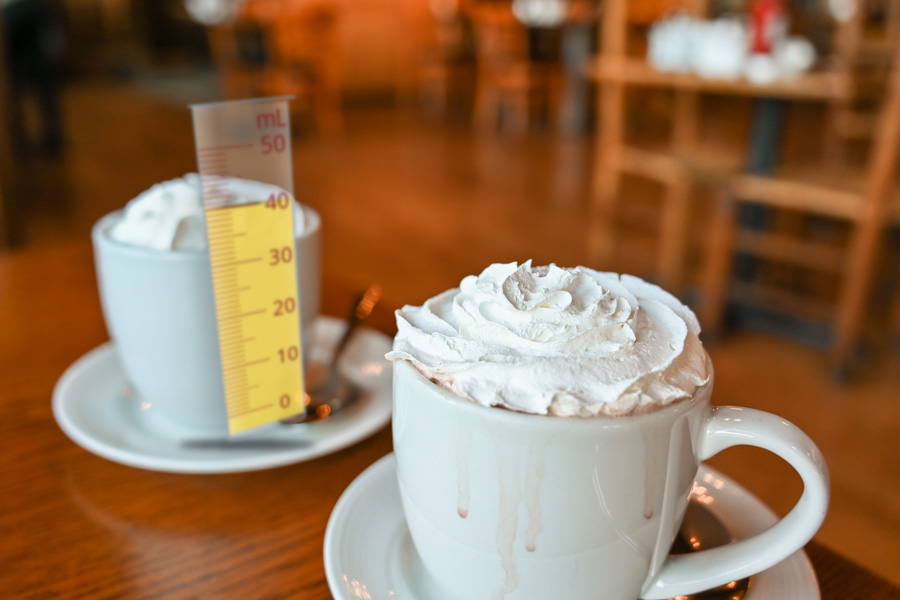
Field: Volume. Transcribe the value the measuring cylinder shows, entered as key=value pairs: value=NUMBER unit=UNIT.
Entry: value=40 unit=mL
